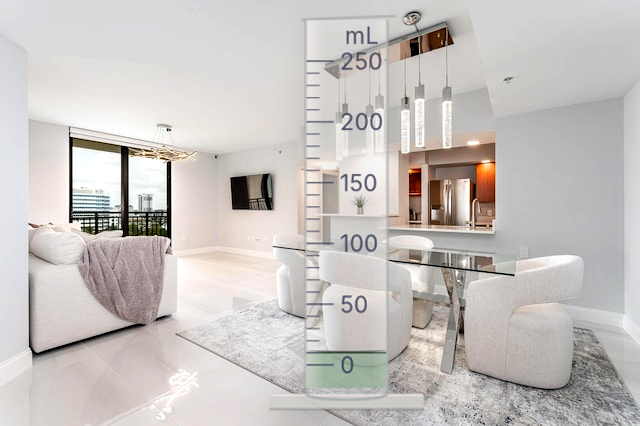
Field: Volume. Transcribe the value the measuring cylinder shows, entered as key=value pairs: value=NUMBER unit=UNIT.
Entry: value=10 unit=mL
